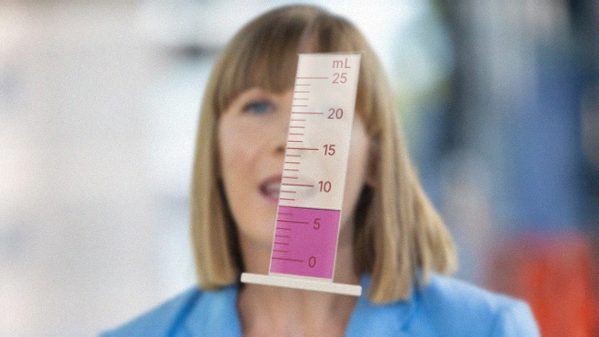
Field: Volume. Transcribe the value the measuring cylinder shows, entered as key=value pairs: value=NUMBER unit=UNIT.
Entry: value=7 unit=mL
